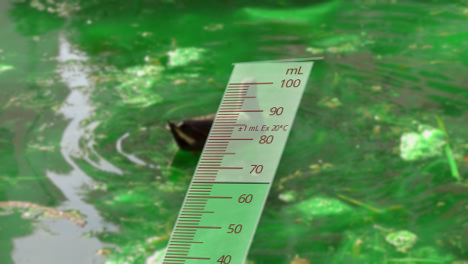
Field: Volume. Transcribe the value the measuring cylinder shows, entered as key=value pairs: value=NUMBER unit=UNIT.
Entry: value=65 unit=mL
